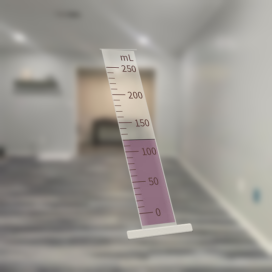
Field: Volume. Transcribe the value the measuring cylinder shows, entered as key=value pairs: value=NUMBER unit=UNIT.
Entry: value=120 unit=mL
